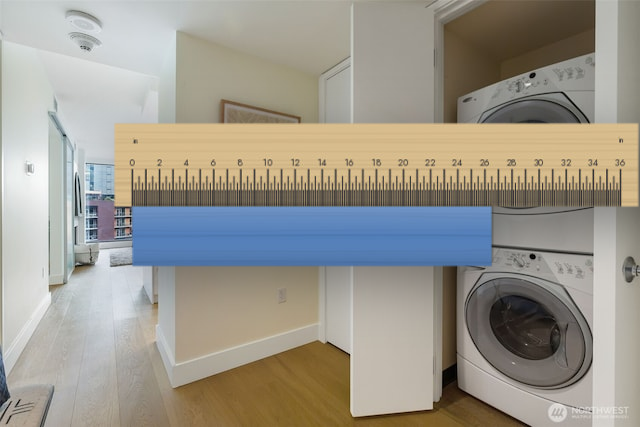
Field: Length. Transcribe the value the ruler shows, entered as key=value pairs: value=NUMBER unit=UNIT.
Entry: value=26.5 unit=in
